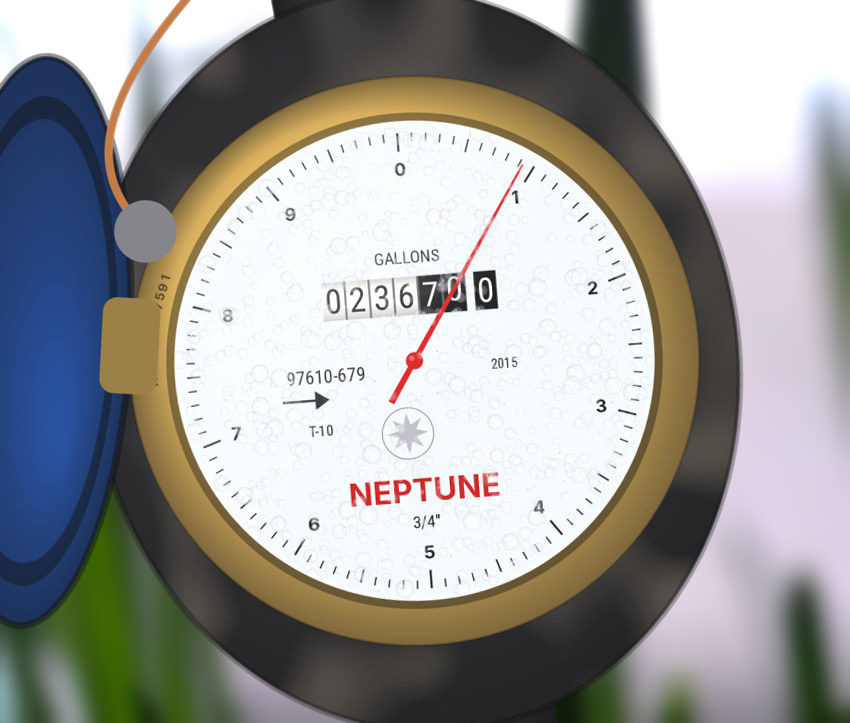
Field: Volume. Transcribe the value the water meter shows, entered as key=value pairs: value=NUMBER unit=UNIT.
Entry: value=236700.9 unit=gal
